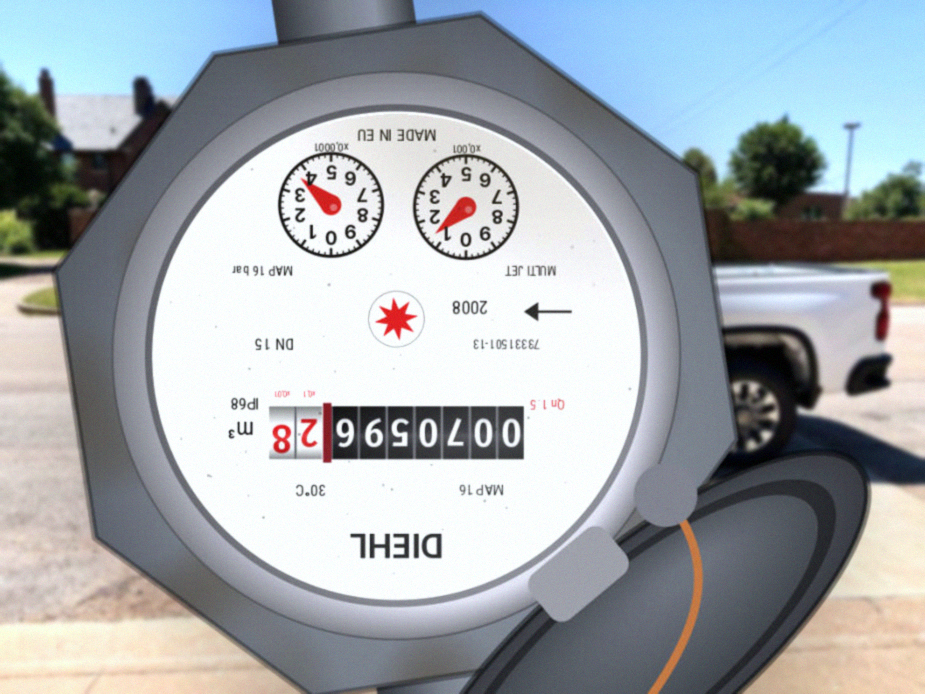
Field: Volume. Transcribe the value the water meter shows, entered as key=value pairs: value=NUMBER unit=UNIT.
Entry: value=70596.2813 unit=m³
